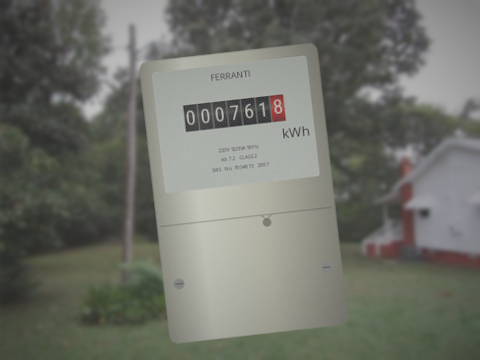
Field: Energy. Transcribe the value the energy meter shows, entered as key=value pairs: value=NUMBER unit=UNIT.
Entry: value=761.8 unit=kWh
